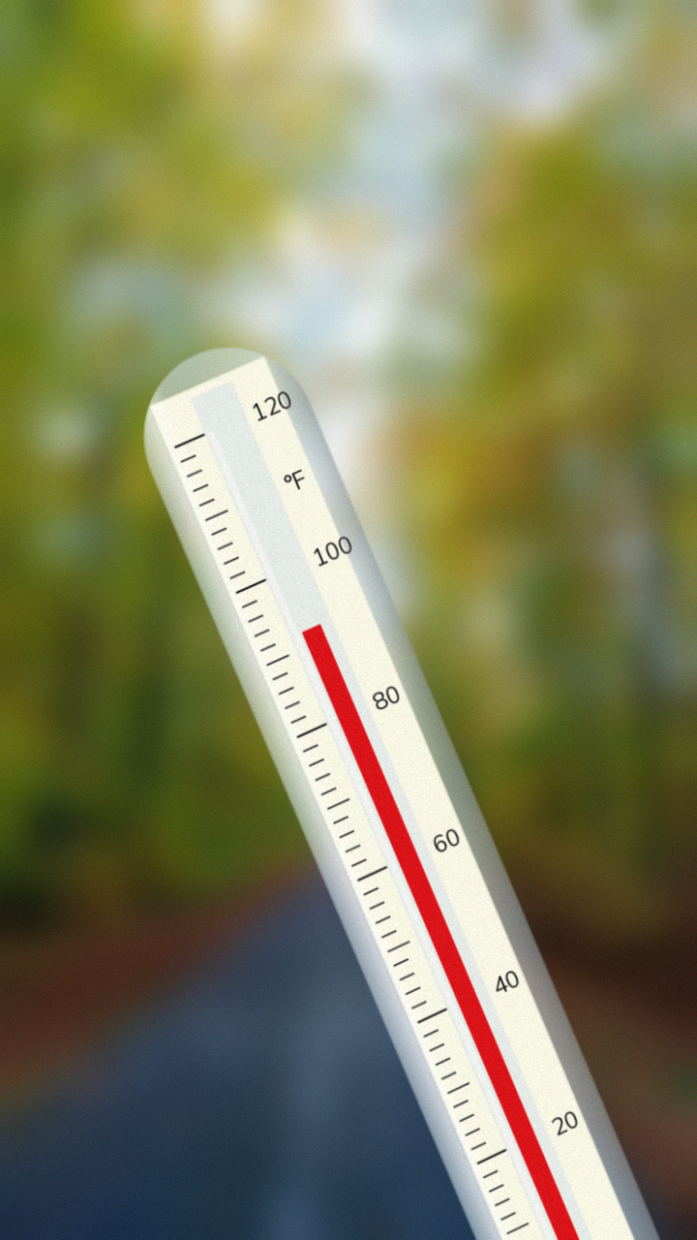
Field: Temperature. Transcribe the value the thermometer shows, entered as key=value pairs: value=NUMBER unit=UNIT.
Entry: value=92 unit=°F
